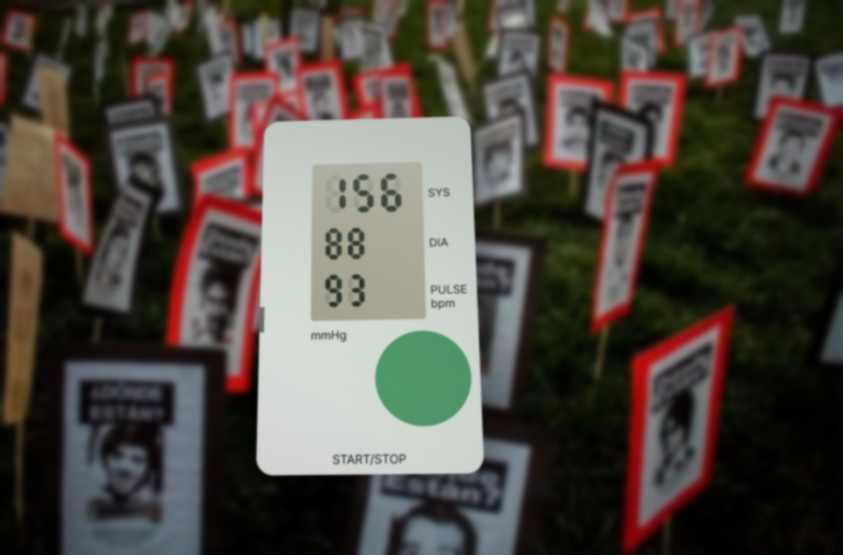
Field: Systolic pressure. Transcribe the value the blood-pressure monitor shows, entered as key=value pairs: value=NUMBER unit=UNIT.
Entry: value=156 unit=mmHg
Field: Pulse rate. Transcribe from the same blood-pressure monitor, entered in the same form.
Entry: value=93 unit=bpm
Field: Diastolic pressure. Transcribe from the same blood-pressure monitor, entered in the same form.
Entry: value=88 unit=mmHg
